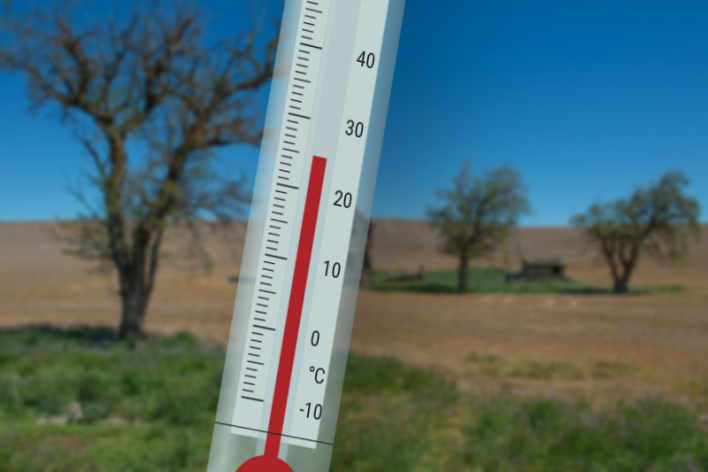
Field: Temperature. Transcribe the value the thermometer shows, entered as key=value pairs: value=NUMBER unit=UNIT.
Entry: value=25 unit=°C
